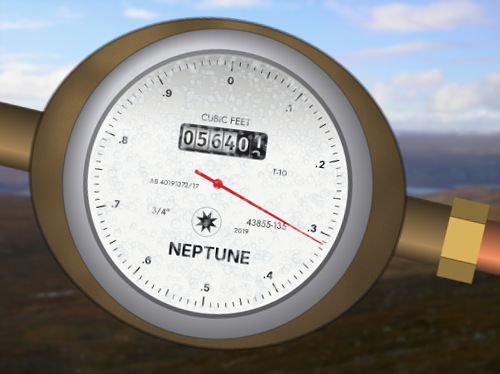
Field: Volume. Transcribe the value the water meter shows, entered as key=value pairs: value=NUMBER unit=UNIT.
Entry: value=56401.31 unit=ft³
